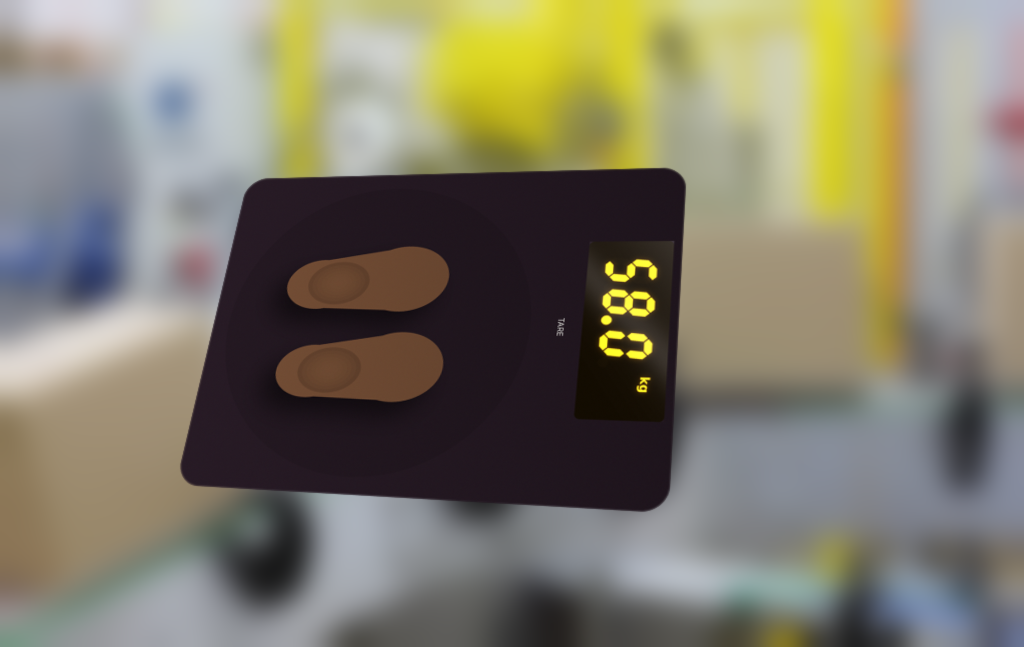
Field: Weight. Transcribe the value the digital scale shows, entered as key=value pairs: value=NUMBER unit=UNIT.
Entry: value=58.0 unit=kg
